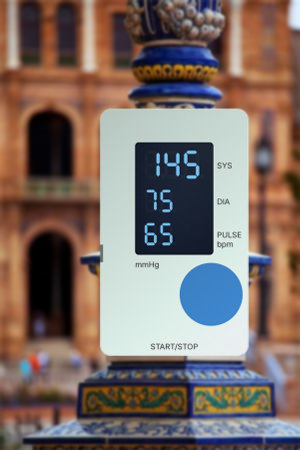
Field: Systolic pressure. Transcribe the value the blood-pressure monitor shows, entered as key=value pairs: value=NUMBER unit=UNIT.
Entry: value=145 unit=mmHg
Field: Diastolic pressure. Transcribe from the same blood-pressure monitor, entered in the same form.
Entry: value=75 unit=mmHg
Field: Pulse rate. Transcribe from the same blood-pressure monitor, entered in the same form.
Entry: value=65 unit=bpm
